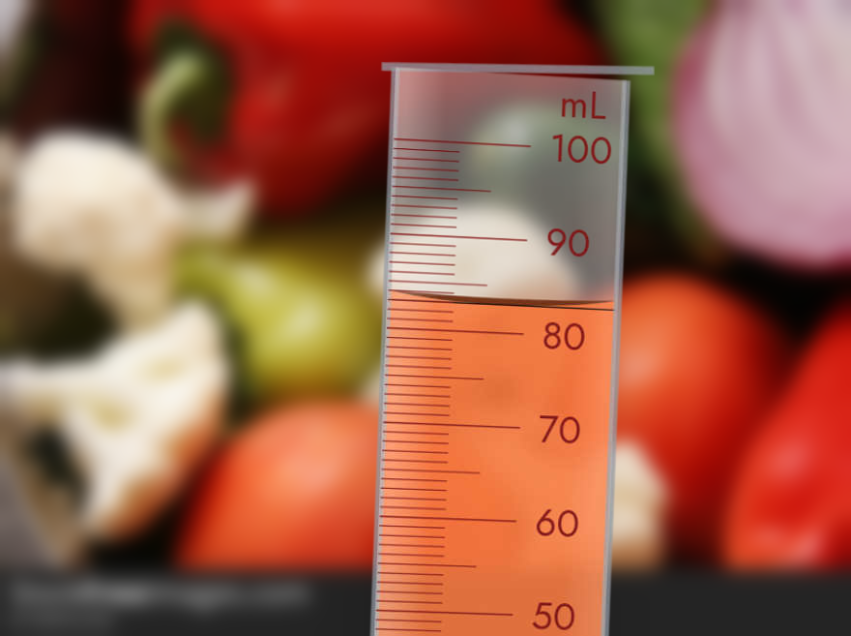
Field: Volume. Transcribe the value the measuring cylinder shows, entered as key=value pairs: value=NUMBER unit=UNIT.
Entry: value=83 unit=mL
